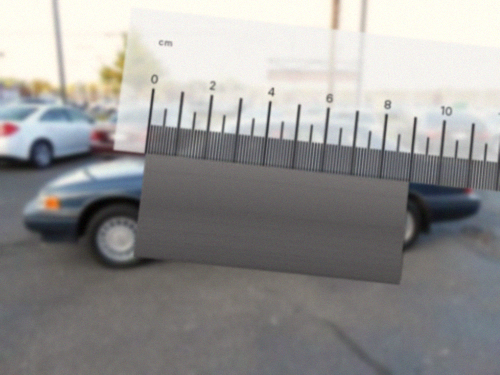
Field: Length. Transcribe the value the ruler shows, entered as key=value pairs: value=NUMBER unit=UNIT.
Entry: value=9 unit=cm
